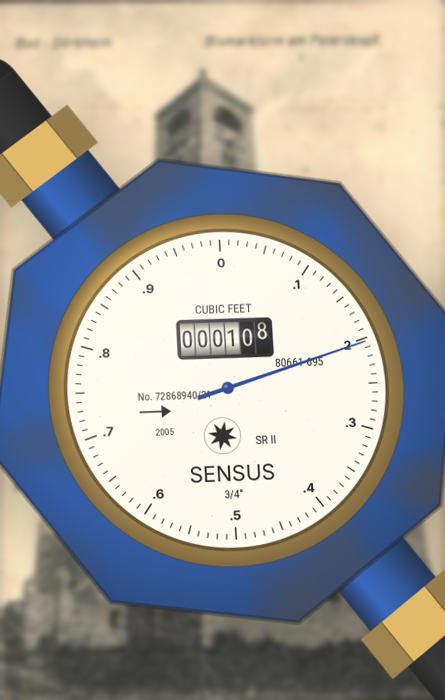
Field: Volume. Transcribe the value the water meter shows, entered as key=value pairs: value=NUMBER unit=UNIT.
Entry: value=108.20 unit=ft³
